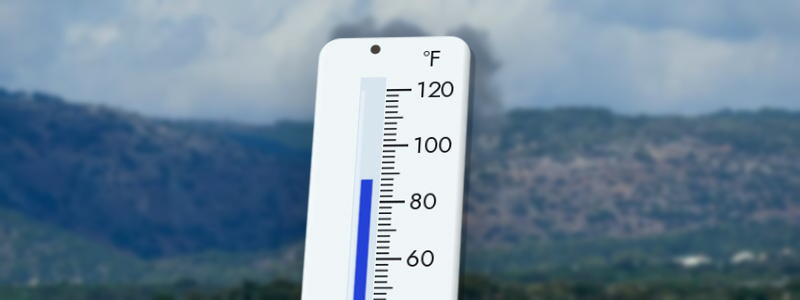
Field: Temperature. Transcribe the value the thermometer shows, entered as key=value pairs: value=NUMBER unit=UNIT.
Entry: value=88 unit=°F
